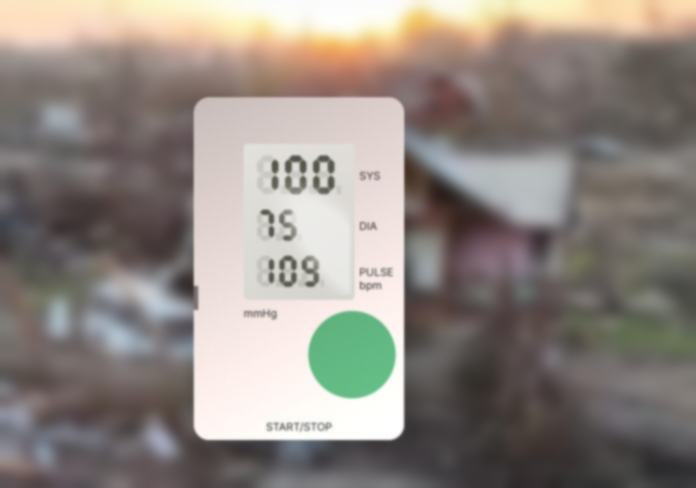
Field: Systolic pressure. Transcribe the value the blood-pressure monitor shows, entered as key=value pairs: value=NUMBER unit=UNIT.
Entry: value=100 unit=mmHg
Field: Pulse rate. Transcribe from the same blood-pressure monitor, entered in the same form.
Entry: value=109 unit=bpm
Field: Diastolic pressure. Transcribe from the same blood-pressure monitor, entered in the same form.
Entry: value=75 unit=mmHg
